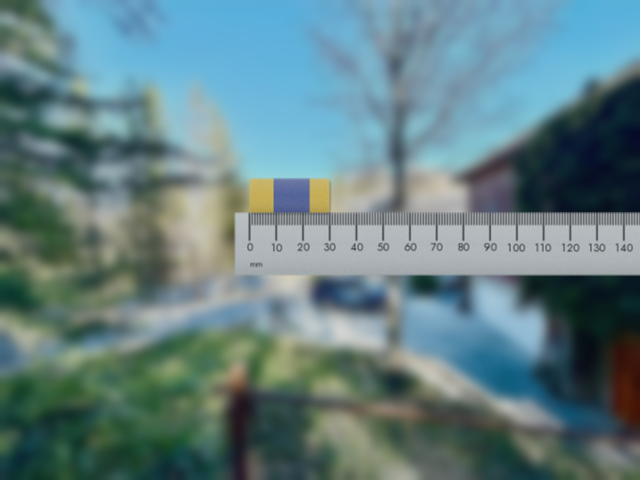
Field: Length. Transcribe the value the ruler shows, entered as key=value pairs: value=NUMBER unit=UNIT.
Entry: value=30 unit=mm
